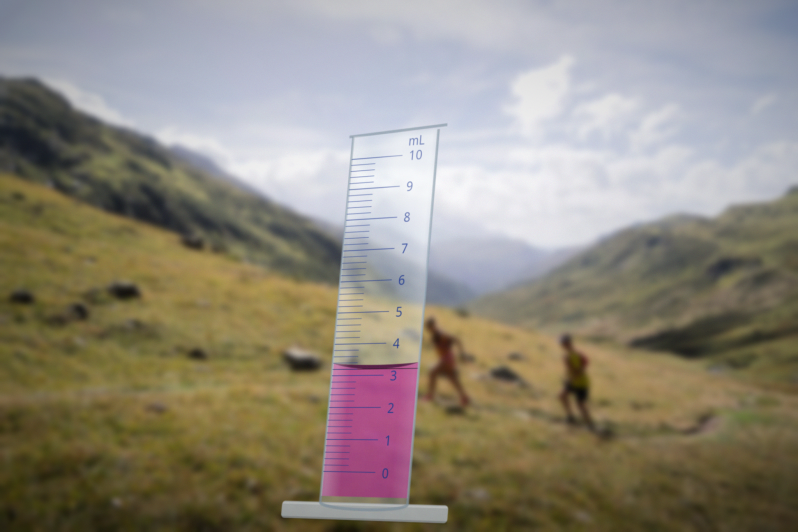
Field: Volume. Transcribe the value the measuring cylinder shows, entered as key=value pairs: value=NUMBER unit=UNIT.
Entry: value=3.2 unit=mL
